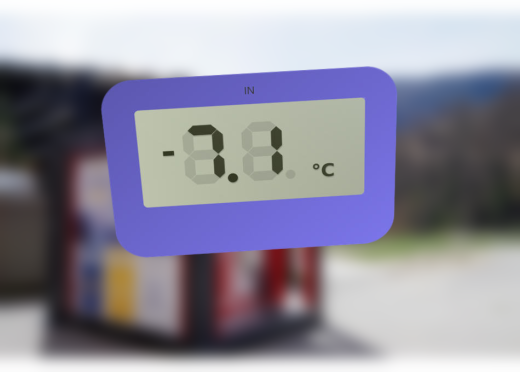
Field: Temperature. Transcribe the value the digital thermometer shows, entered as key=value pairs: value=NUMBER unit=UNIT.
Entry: value=-7.1 unit=°C
